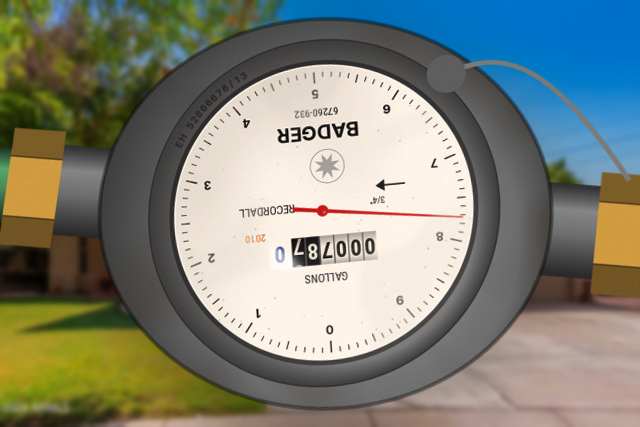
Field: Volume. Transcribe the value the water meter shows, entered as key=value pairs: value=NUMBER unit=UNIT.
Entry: value=7867.7 unit=gal
